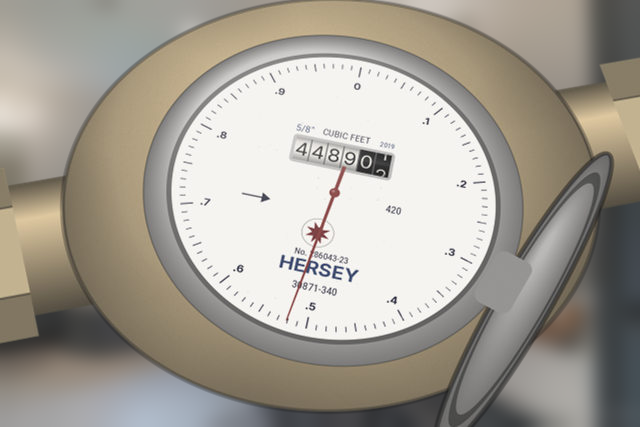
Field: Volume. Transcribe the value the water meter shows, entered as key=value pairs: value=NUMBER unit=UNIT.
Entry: value=448901.52 unit=ft³
